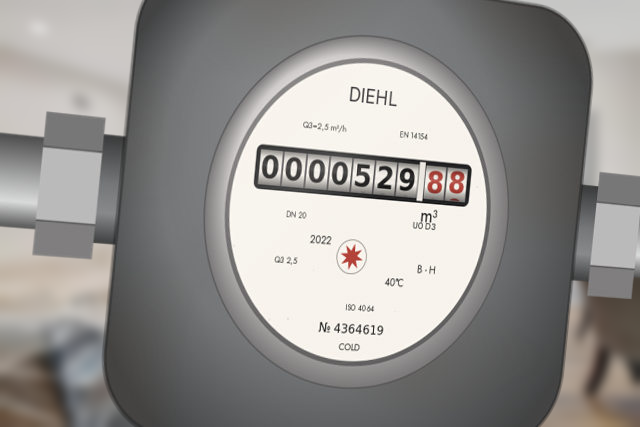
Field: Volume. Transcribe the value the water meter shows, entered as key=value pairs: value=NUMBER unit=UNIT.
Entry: value=529.88 unit=m³
